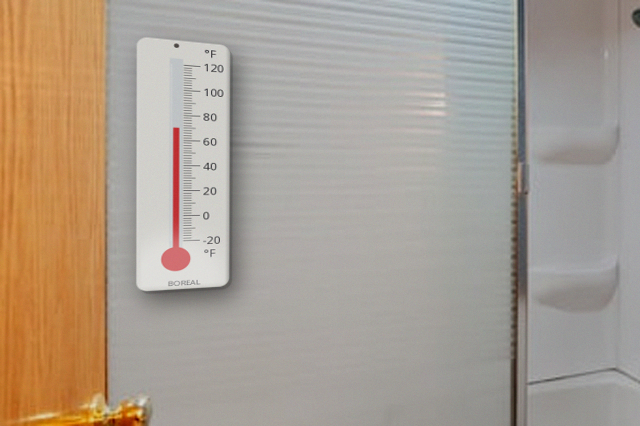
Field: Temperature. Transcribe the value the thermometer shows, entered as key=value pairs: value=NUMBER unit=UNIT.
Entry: value=70 unit=°F
